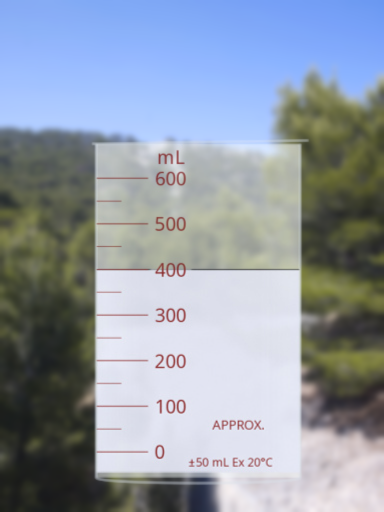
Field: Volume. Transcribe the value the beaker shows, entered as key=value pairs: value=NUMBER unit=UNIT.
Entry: value=400 unit=mL
